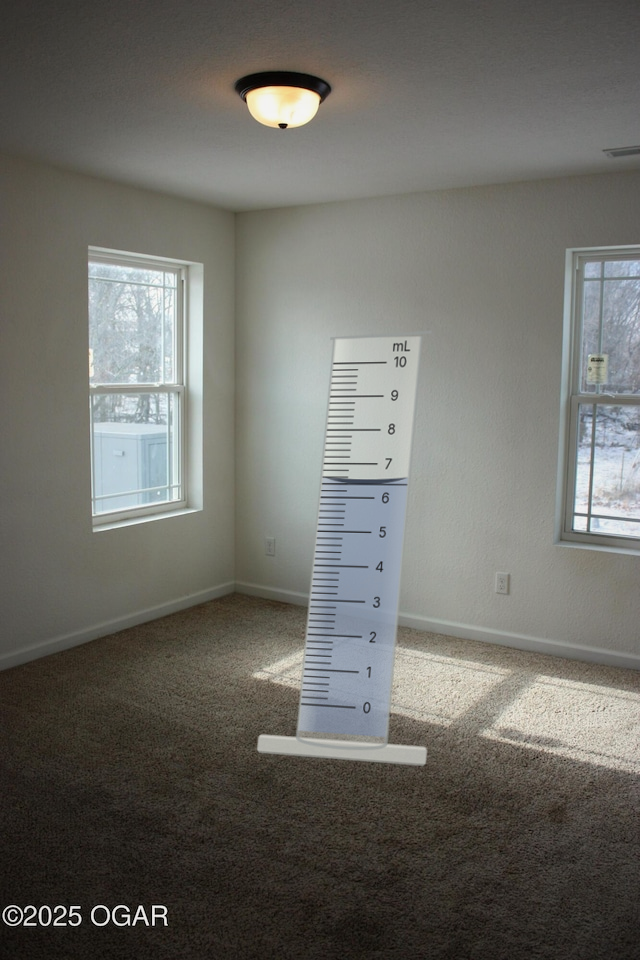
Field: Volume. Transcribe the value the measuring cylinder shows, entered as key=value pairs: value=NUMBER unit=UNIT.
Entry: value=6.4 unit=mL
